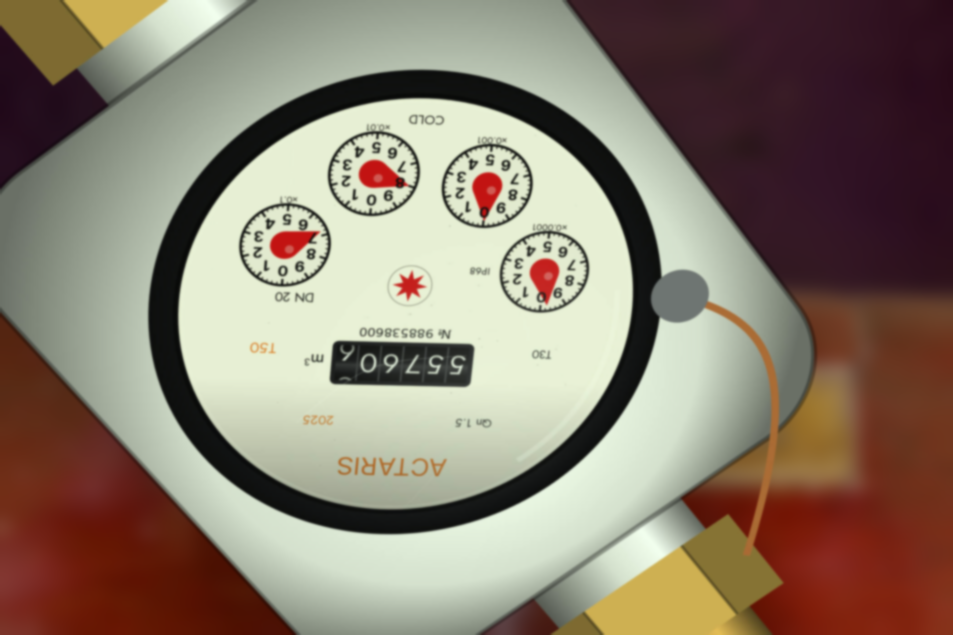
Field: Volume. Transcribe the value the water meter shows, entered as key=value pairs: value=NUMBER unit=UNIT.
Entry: value=557605.6799 unit=m³
